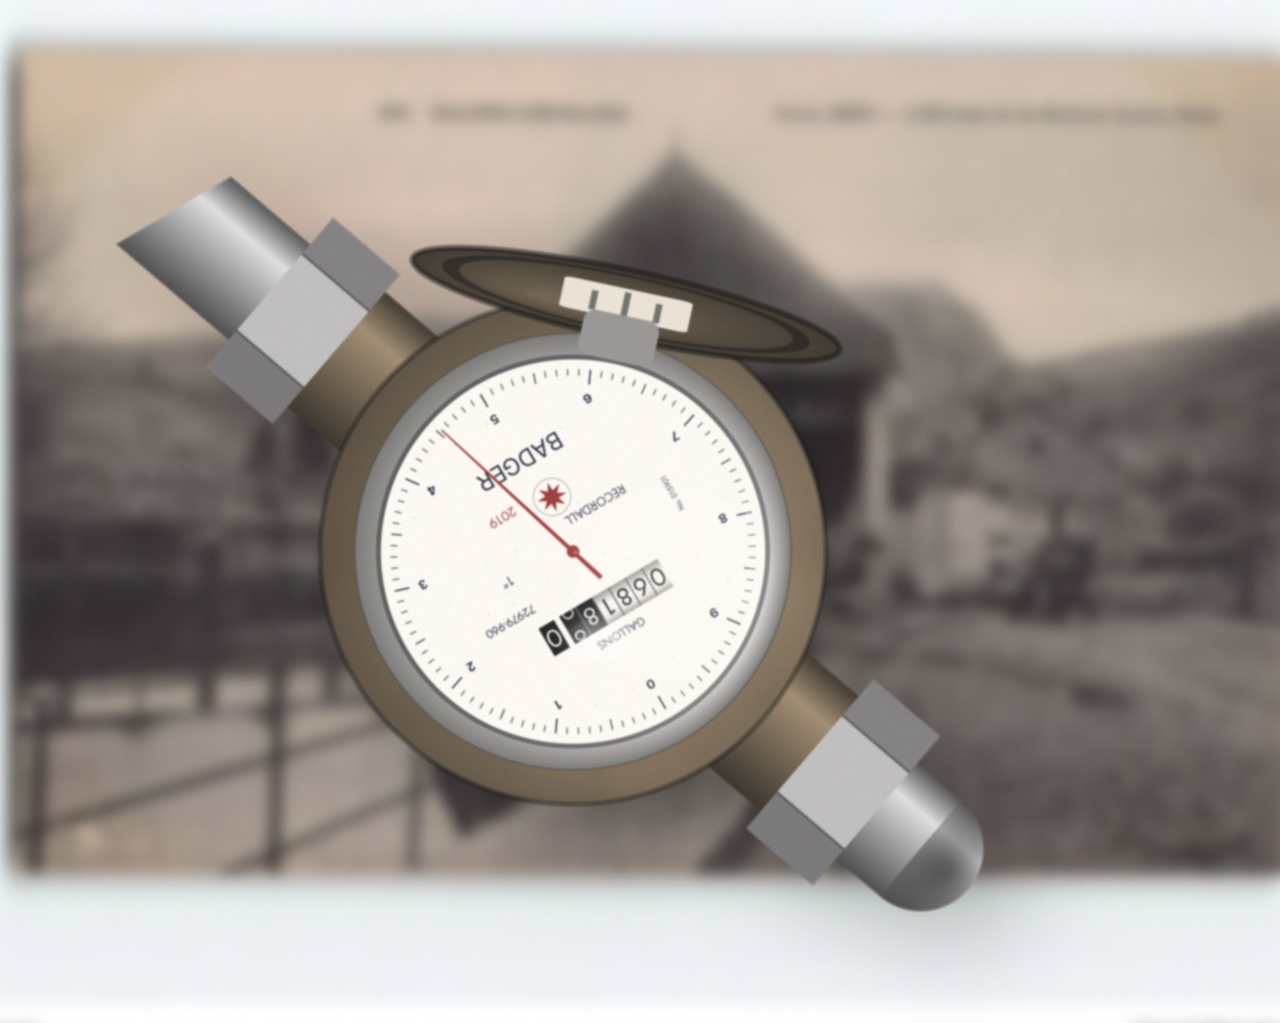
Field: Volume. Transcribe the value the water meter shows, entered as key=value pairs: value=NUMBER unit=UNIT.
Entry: value=681884.5 unit=gal
